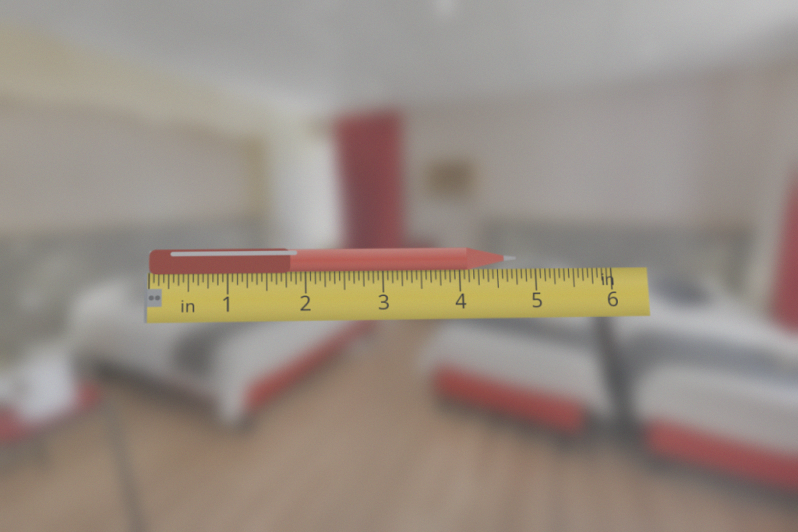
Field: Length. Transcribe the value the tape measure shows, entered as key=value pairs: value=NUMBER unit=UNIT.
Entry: value=4.75 unit=in
